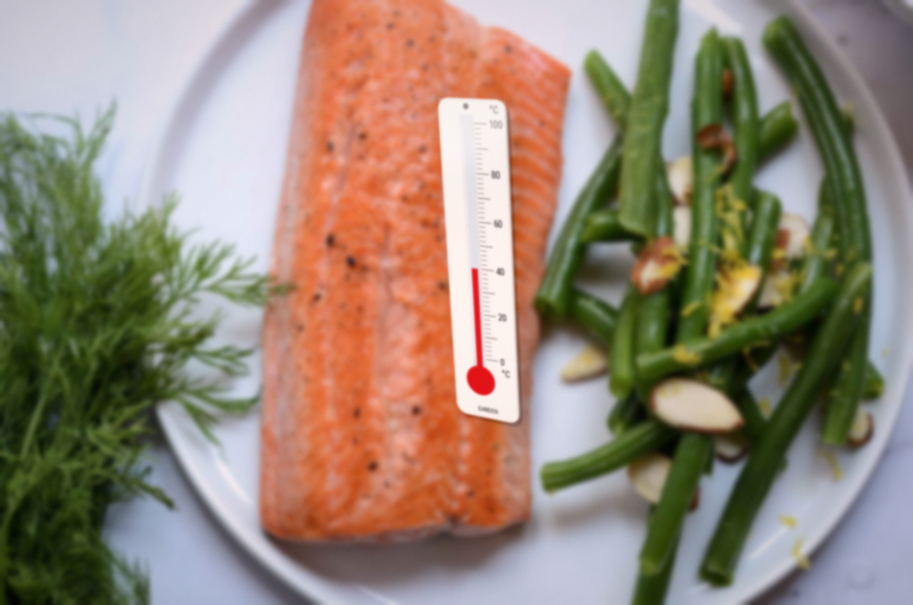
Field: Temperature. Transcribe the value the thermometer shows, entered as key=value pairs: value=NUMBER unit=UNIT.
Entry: value=40 unit=°C
